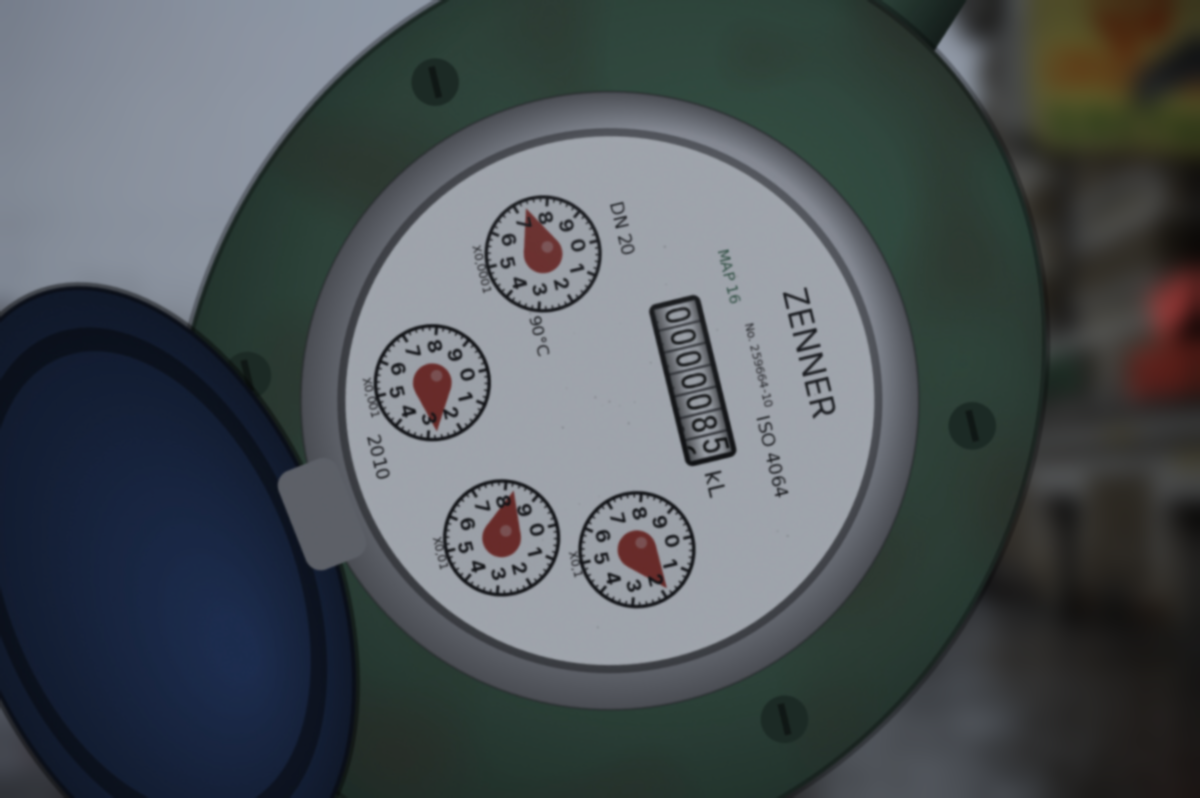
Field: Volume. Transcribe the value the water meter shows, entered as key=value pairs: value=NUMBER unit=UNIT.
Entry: value=85.1827 unit=kL
